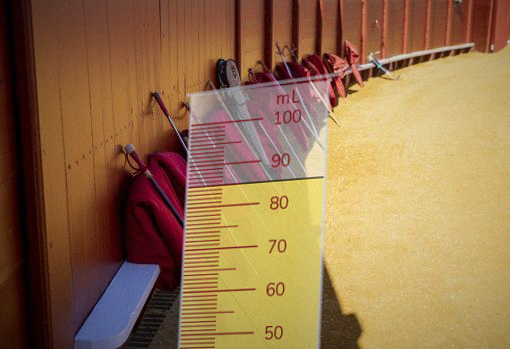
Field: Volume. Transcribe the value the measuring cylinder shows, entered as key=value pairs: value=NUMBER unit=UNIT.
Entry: value=85 unit=mL
